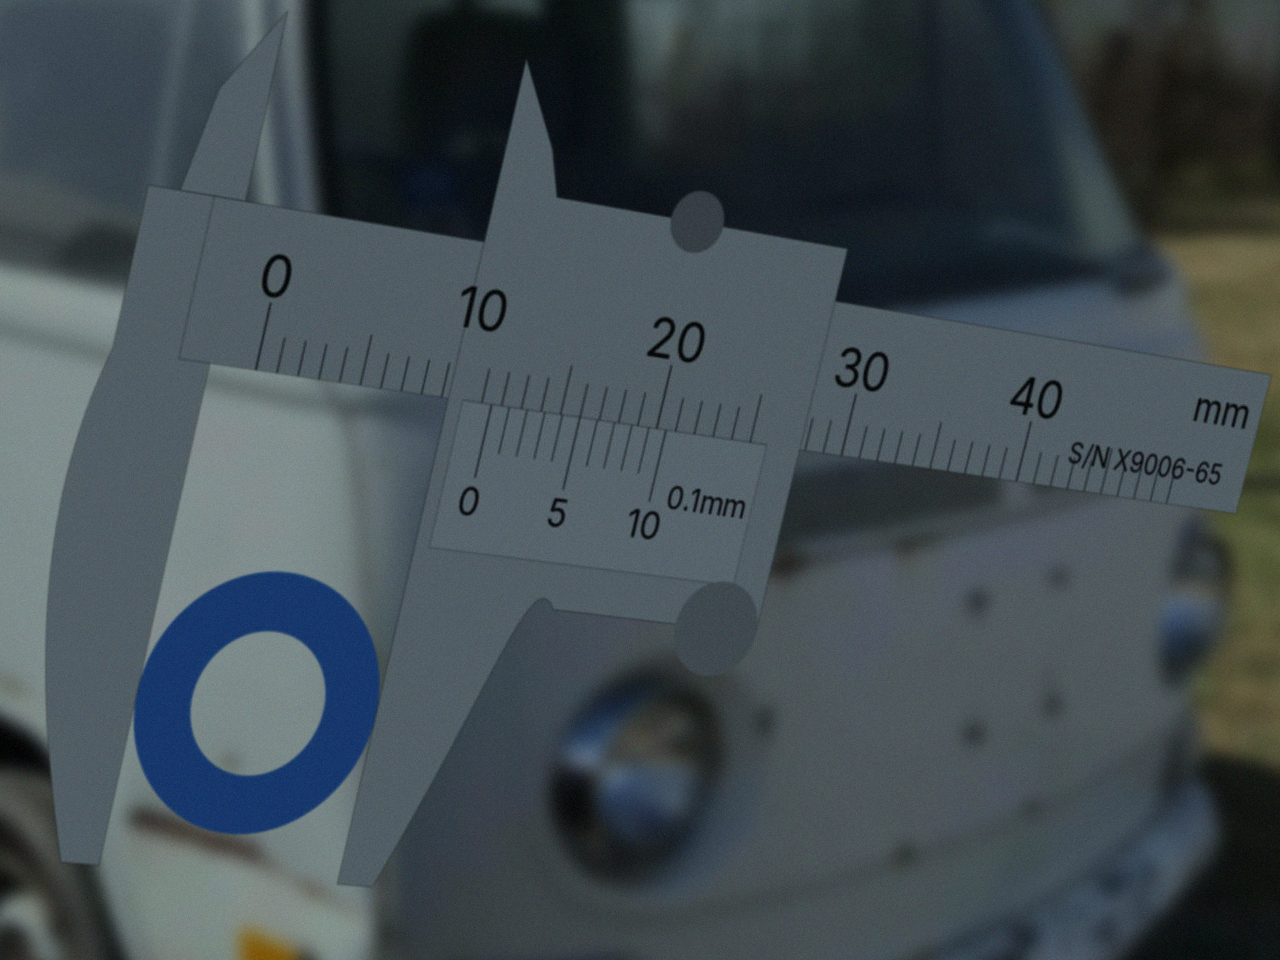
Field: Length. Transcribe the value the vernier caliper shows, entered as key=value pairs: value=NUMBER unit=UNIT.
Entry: value=11.5 unit=mm
